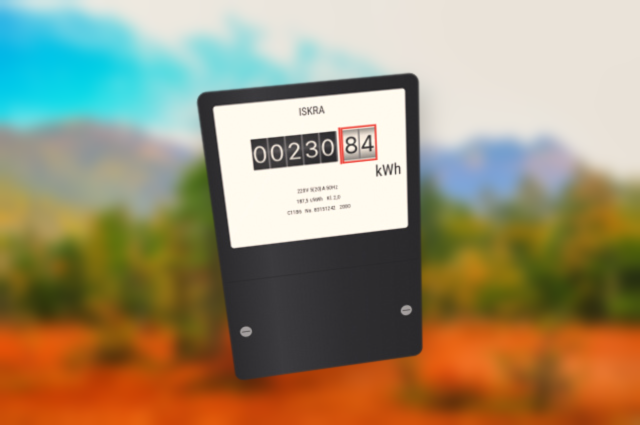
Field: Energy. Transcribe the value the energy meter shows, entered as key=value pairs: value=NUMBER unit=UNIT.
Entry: value=230.84 unit=kWh
